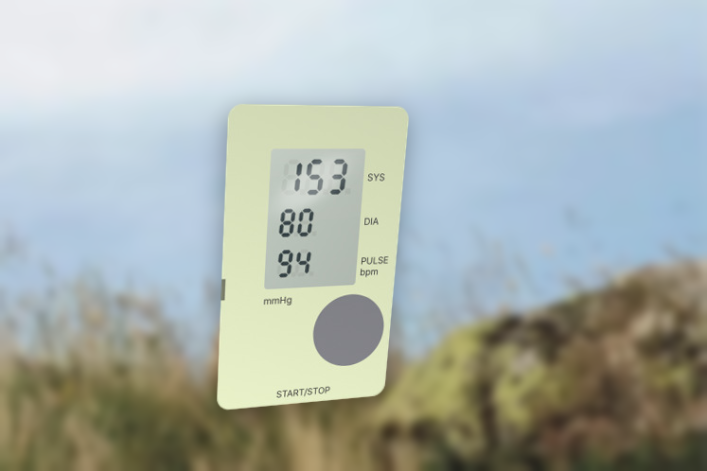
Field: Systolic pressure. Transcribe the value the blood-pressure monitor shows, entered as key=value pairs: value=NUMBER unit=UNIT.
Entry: value=153 unit=mmHg
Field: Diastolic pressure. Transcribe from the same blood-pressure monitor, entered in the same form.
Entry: value=80 unit=mmHg
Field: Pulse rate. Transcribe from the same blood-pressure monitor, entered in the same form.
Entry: value=94 unit=bpm
